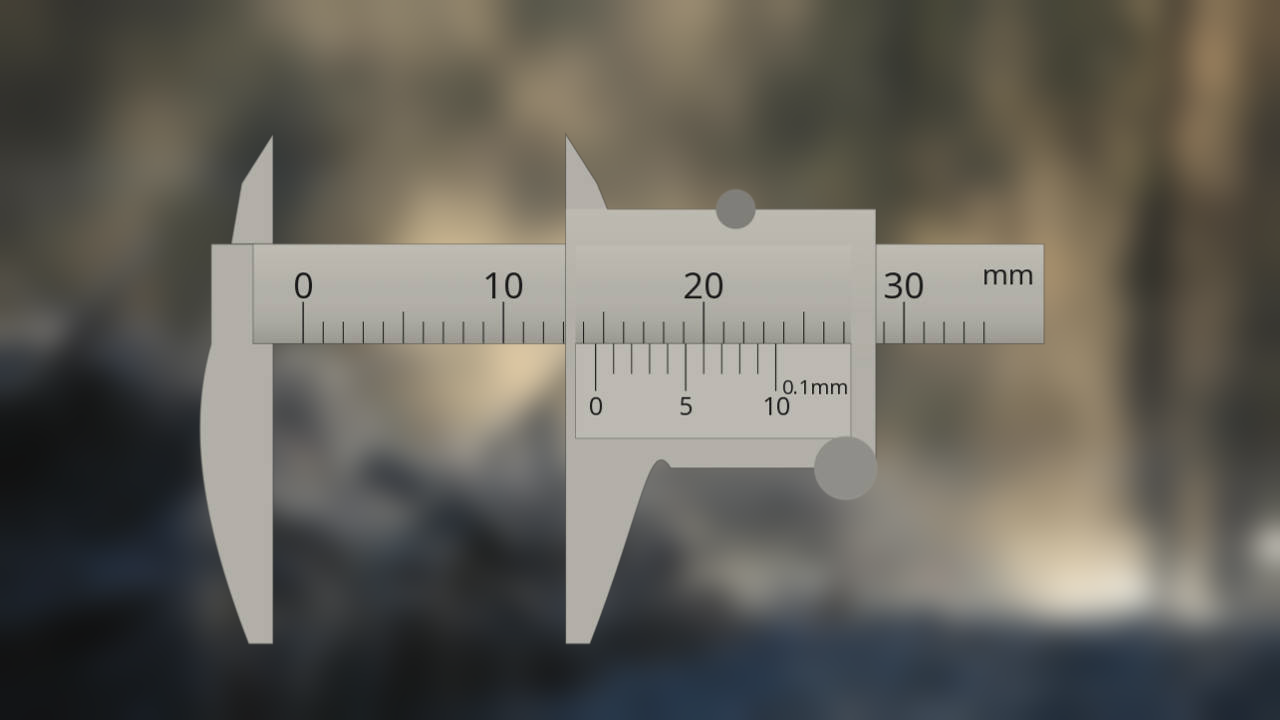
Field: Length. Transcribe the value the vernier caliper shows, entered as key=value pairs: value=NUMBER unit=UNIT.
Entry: value=14.6 unit=mm
